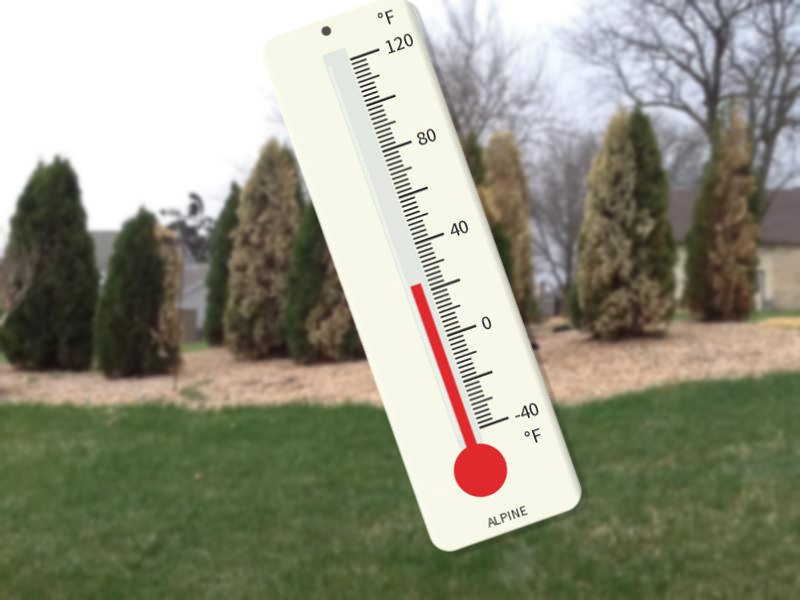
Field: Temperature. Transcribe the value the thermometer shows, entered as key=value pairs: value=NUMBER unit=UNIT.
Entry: value=24 unit=°F
